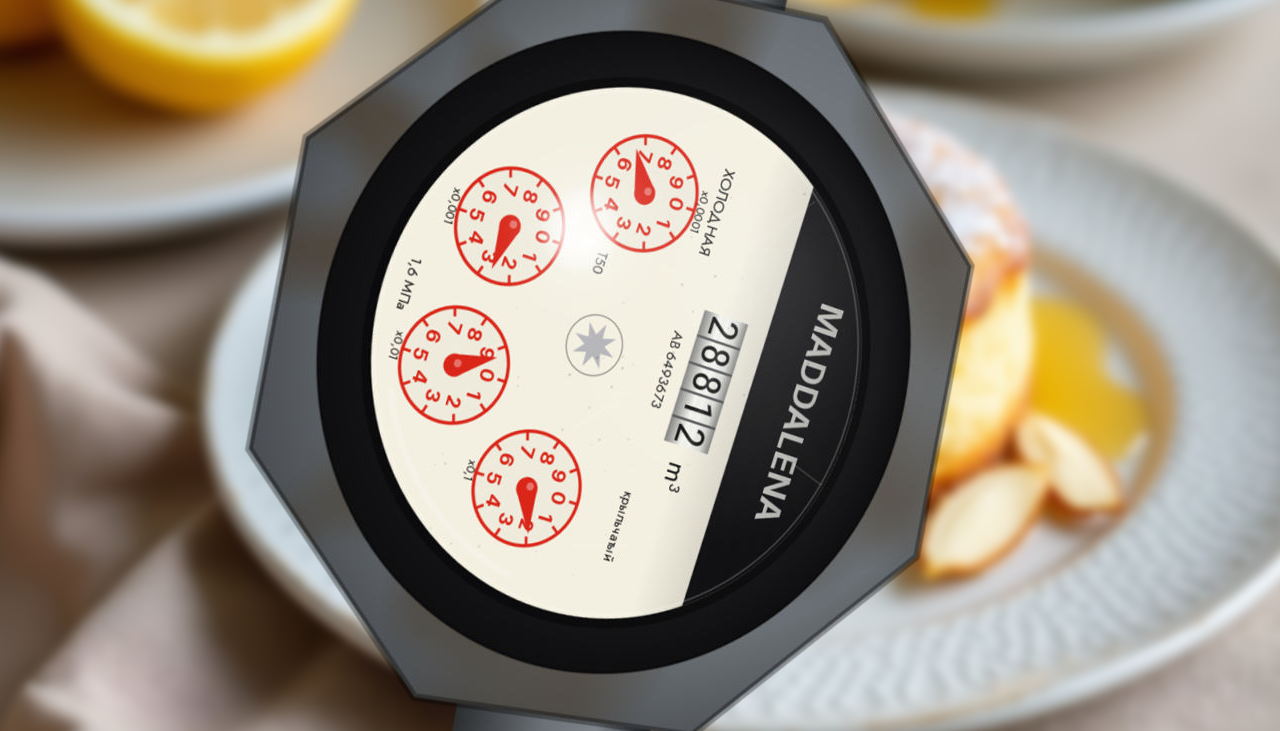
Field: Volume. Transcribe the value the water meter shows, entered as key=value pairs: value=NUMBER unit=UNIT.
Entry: value=28812.1926 unit=m³
